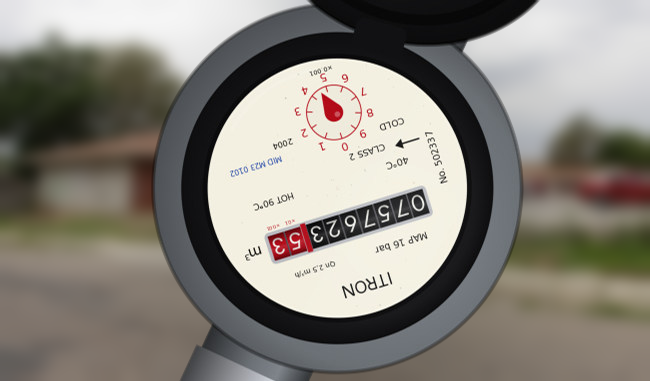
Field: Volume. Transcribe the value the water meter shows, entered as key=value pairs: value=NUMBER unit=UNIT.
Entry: value=757623.534 unit=m³
